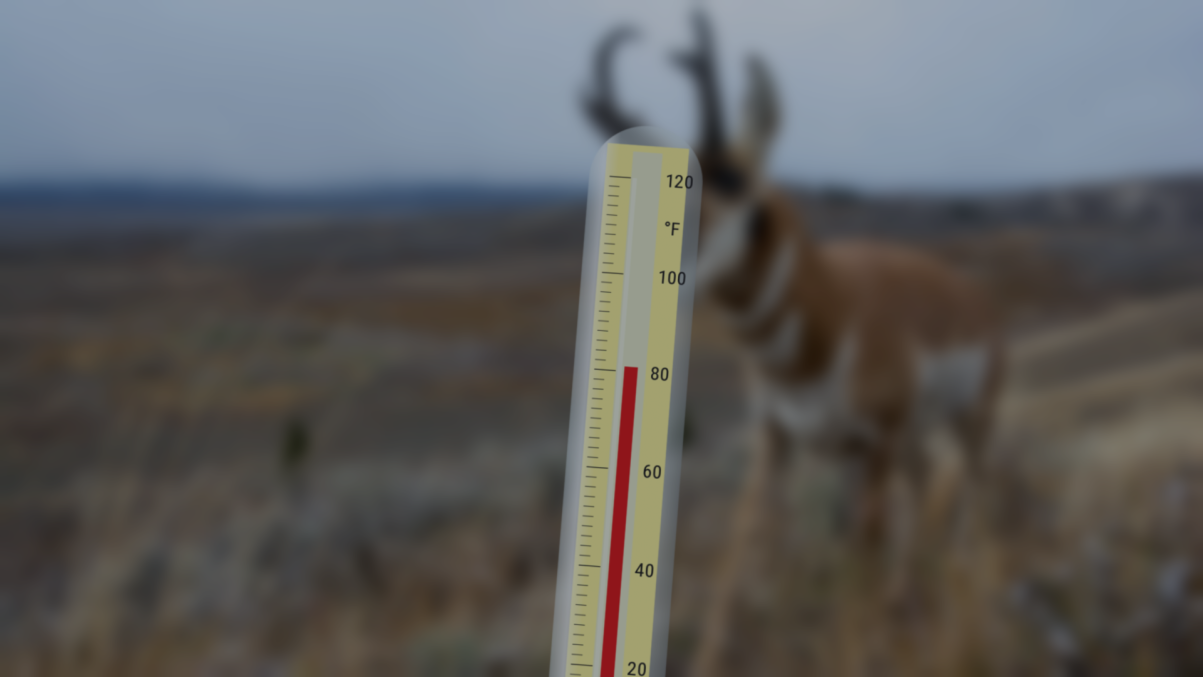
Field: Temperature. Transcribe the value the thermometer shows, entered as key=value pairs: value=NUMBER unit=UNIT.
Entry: value=81 unit=°F
